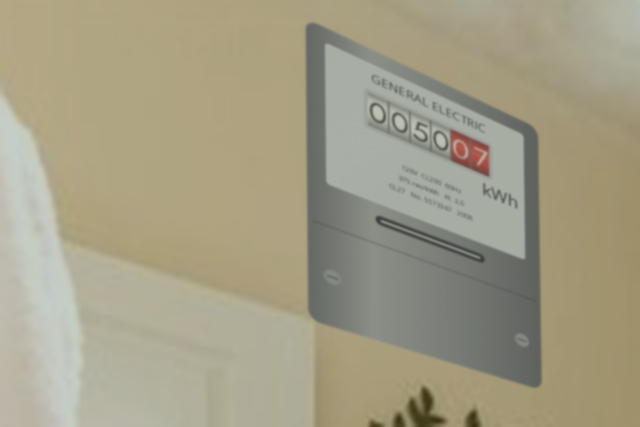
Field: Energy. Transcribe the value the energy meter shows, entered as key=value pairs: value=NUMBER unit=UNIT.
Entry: value=50.07 unit=kWh
